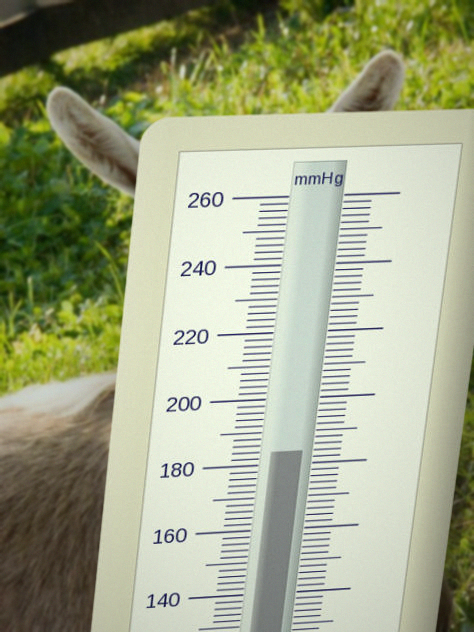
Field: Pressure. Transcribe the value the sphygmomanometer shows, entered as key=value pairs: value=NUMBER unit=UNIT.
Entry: value=184 unit=mmHg
